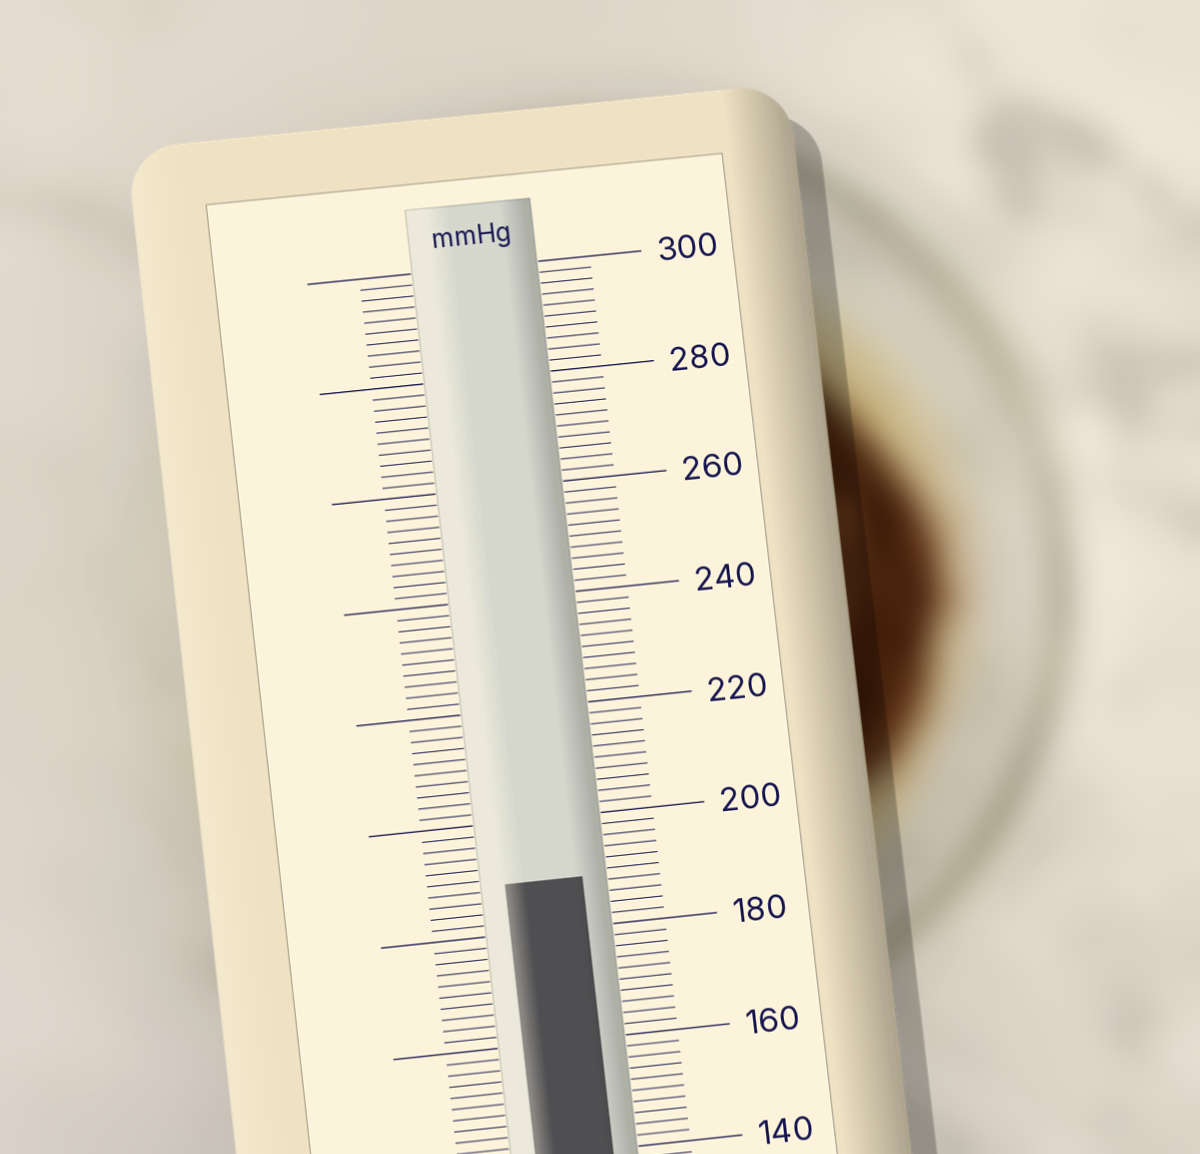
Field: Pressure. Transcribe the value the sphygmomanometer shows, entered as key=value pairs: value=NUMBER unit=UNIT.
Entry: value=189 unit=mmHg
